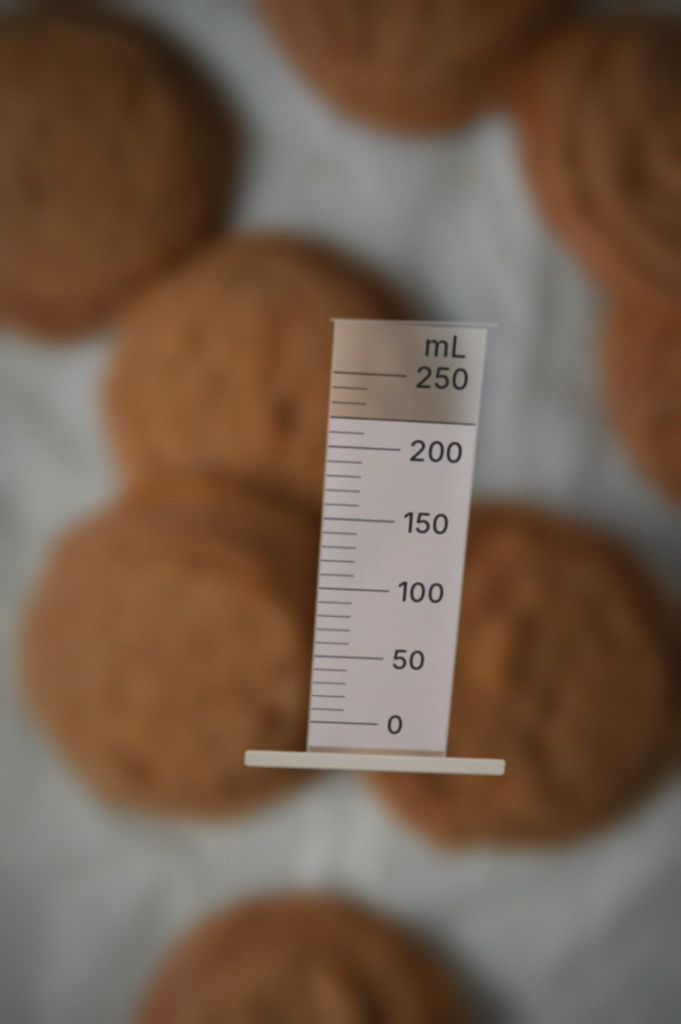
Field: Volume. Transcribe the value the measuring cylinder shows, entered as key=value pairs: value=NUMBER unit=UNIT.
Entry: value=220 unit=mL
